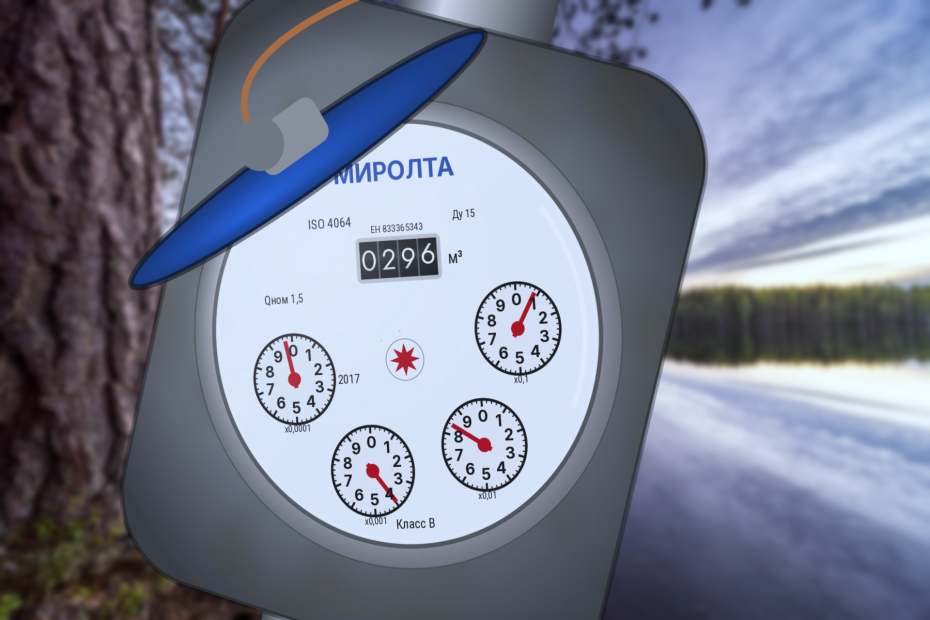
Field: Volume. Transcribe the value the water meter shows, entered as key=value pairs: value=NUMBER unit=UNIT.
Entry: value=296.0839 unit=m³
